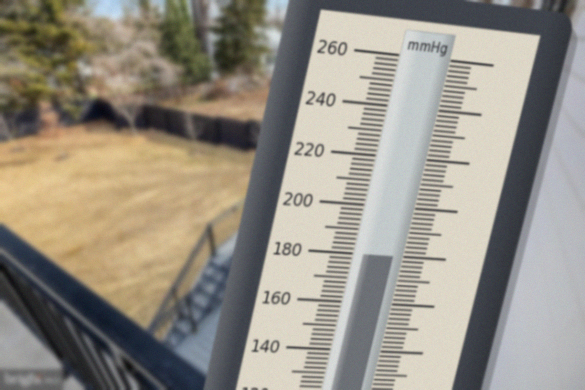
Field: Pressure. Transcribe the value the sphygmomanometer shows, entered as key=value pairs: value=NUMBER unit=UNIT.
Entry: value=180 unit=mmHg
